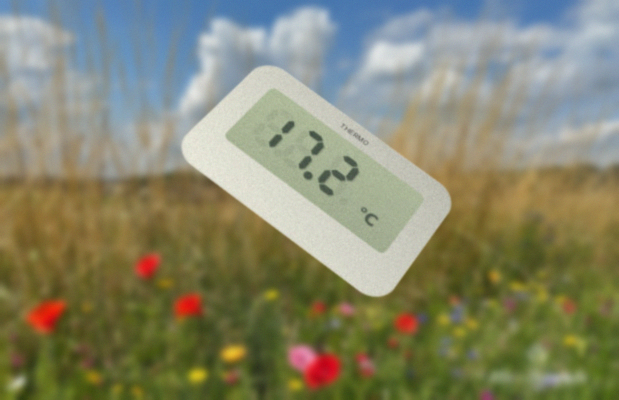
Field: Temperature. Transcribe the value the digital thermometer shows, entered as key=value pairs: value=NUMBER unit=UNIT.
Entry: value=17.2 unit=°C
